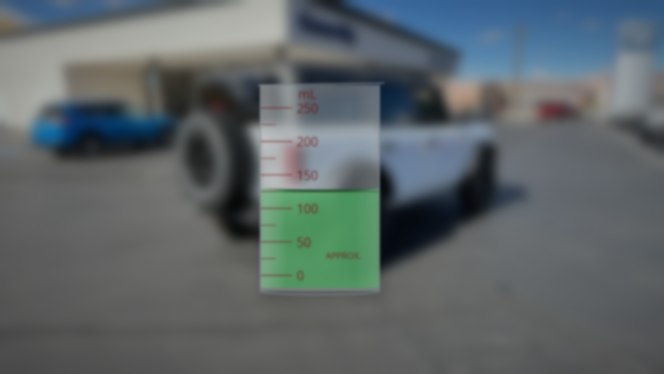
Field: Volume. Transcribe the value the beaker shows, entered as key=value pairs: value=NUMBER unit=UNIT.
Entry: value=125 unit=mL
